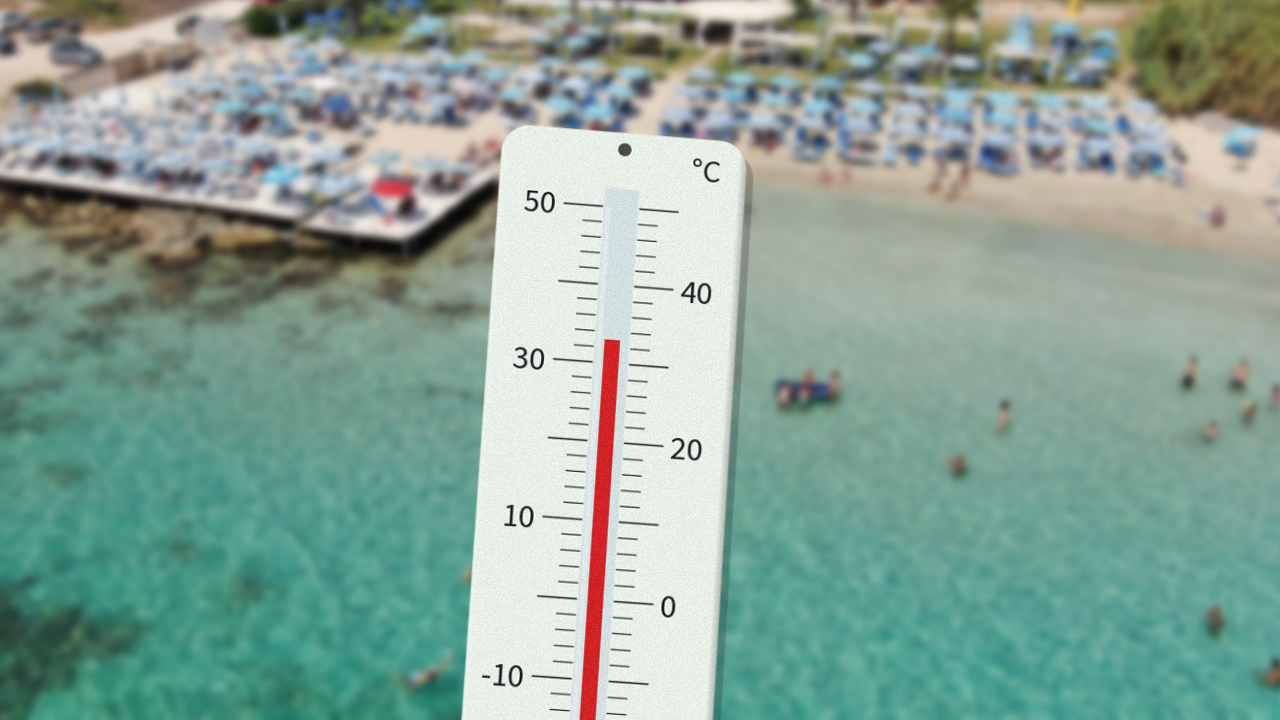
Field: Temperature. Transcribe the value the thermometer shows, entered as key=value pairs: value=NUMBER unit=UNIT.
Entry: value=33 unit=°C
